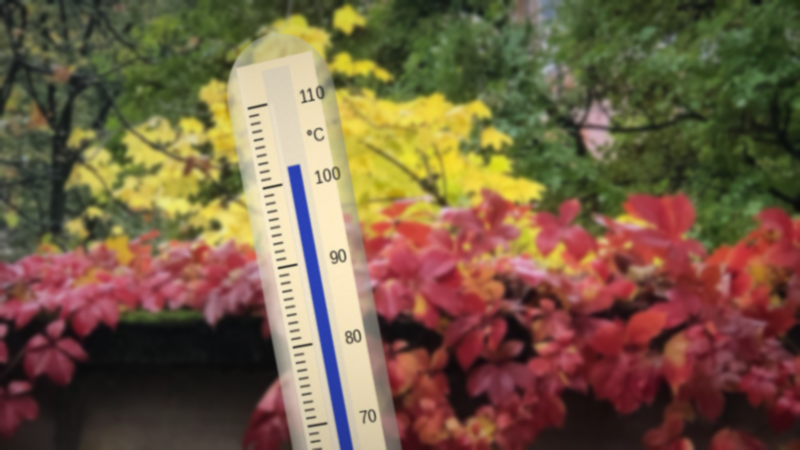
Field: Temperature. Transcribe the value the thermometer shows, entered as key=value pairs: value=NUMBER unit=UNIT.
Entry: value=102 unit=°C
